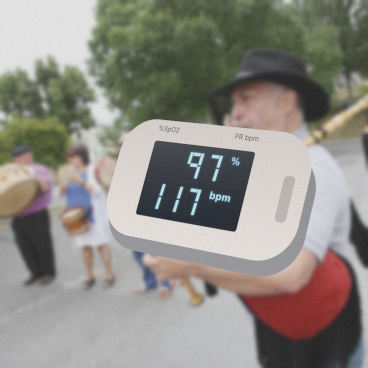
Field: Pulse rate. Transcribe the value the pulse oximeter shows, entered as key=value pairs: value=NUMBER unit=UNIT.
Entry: value=117 unit=bpm
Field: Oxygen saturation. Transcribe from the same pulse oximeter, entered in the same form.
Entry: value=97 unit=%
